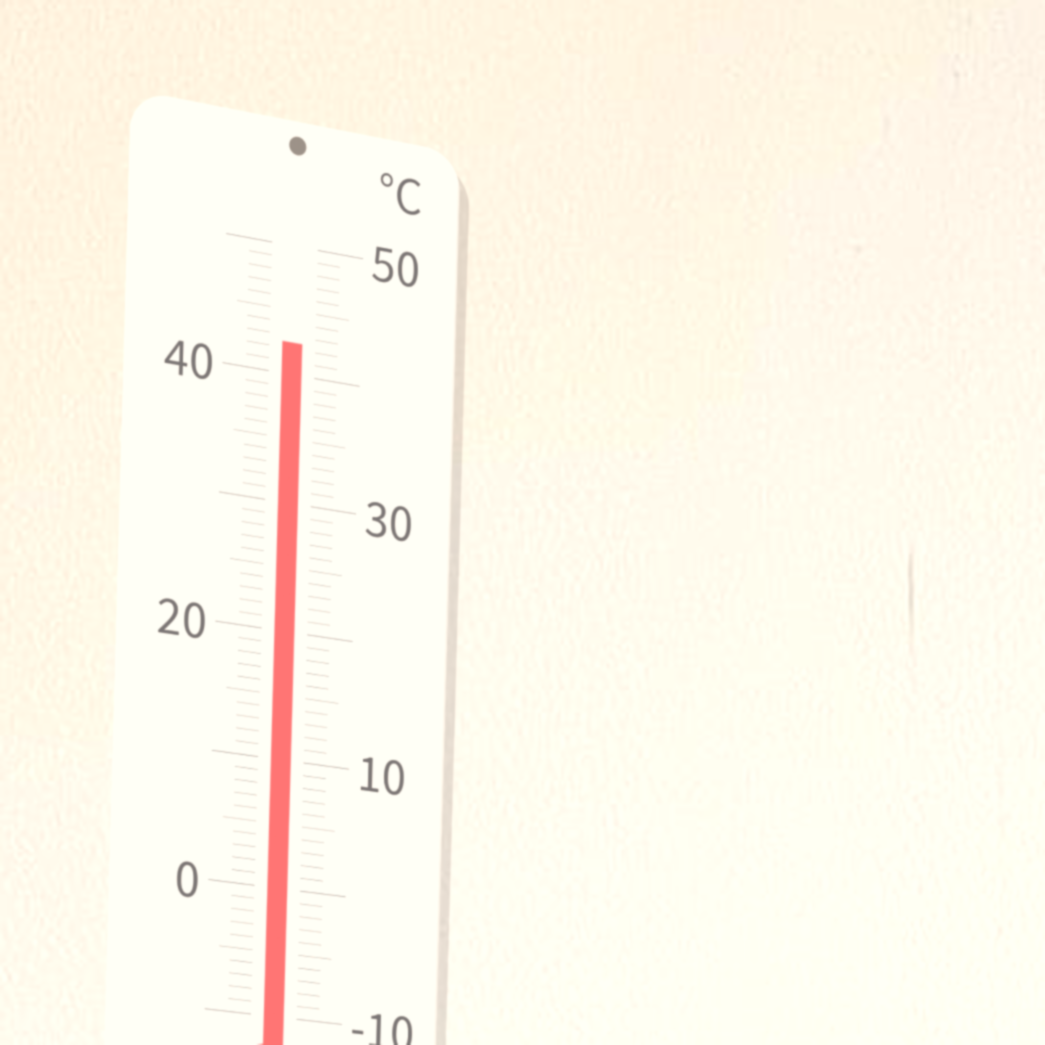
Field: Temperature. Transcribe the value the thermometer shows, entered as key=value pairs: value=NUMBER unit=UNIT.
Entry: value=42.5 unit=°C
